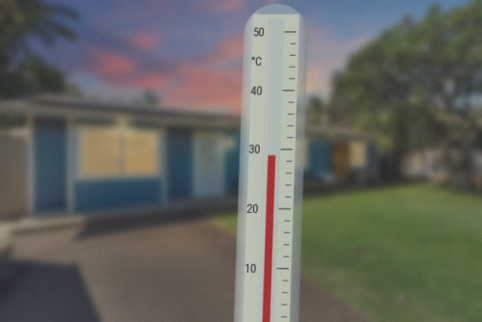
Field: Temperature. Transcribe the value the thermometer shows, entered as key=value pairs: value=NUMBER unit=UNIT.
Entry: value=29 unit=°C
